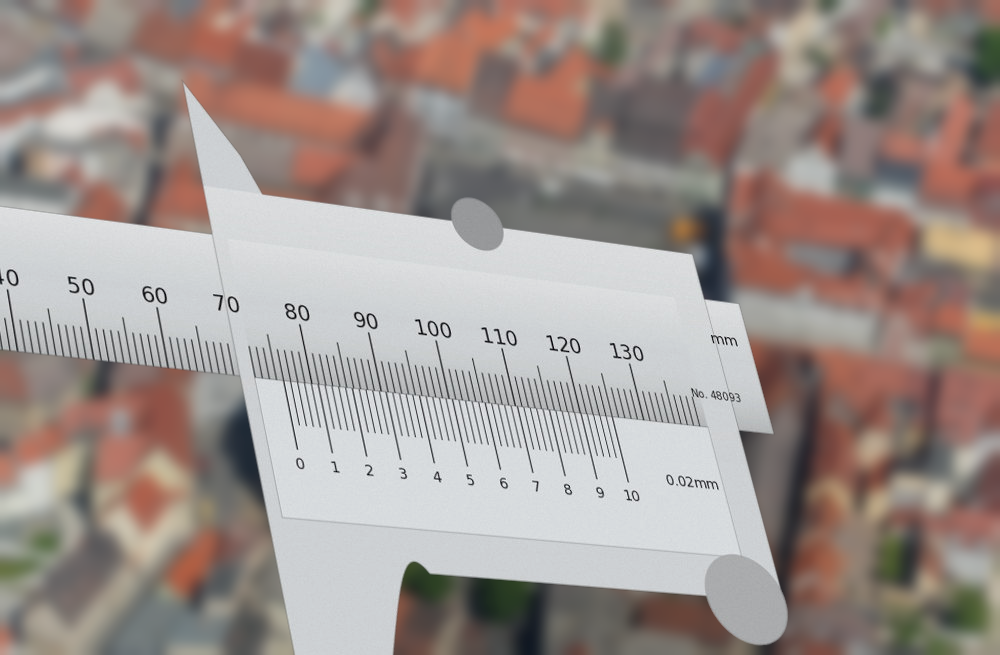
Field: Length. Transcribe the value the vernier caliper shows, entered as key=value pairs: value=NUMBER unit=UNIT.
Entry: value=76.0 unit=mm
